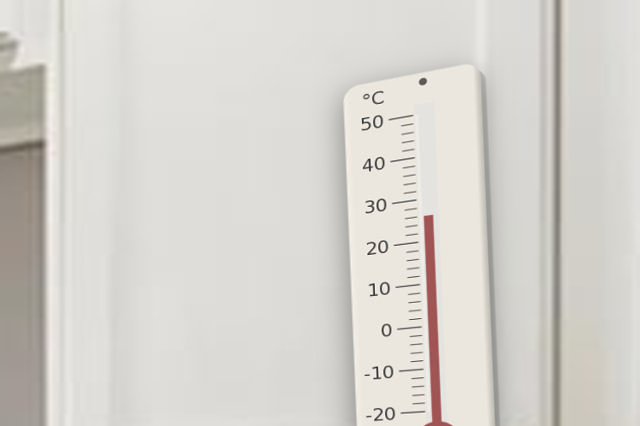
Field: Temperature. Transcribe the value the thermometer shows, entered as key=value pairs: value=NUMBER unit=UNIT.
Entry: value=26 unit=°C
